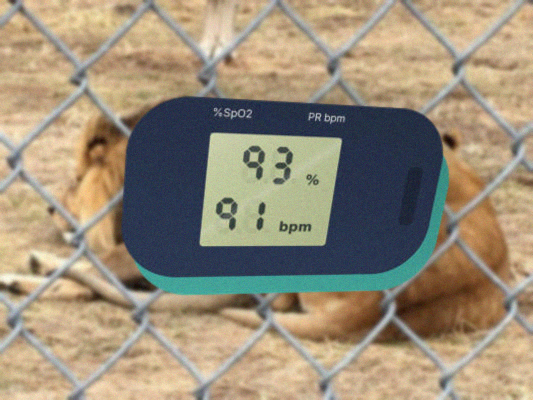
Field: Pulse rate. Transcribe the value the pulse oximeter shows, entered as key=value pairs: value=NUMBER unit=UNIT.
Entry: value=91 unit=bpm
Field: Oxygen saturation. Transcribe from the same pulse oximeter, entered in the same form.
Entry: value=93 unit=%
